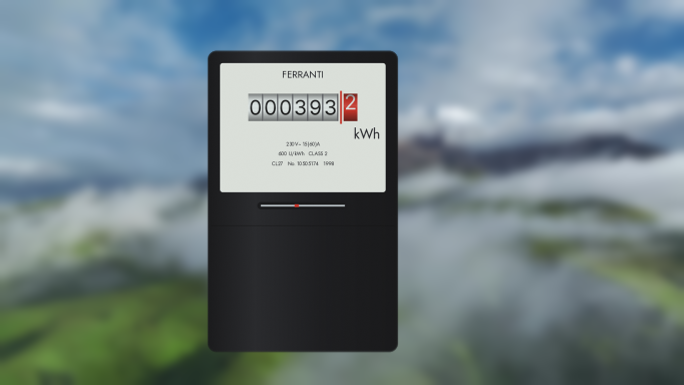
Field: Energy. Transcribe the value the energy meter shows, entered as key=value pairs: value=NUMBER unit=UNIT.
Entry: value=393.2 unit=kWh
